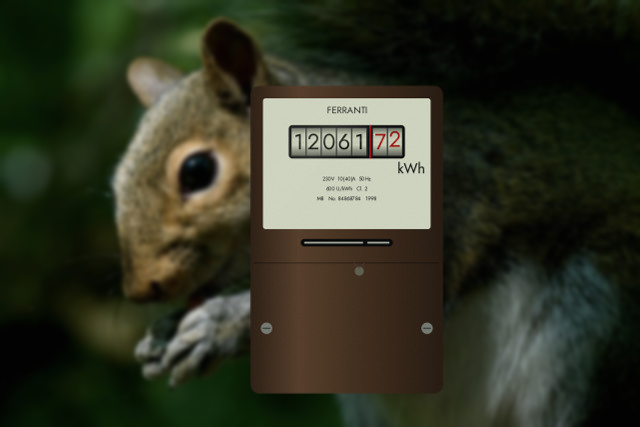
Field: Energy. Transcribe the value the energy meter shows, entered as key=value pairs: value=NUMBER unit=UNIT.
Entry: value=12061.72 unit=kWh
